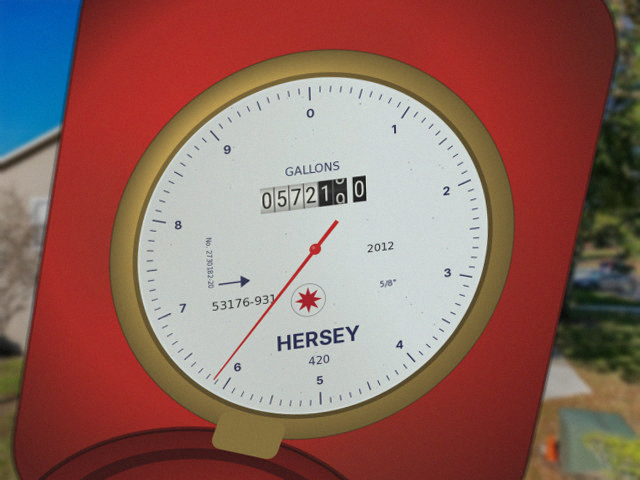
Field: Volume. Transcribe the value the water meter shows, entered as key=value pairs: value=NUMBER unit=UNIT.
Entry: value=572186.1 unit=gal
